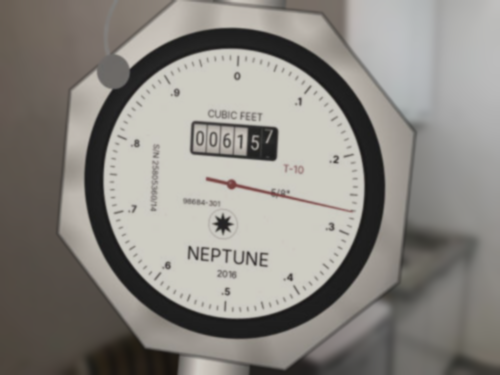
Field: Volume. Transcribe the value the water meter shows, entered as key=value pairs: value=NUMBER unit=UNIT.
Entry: value=6157.27 unit=ft³
